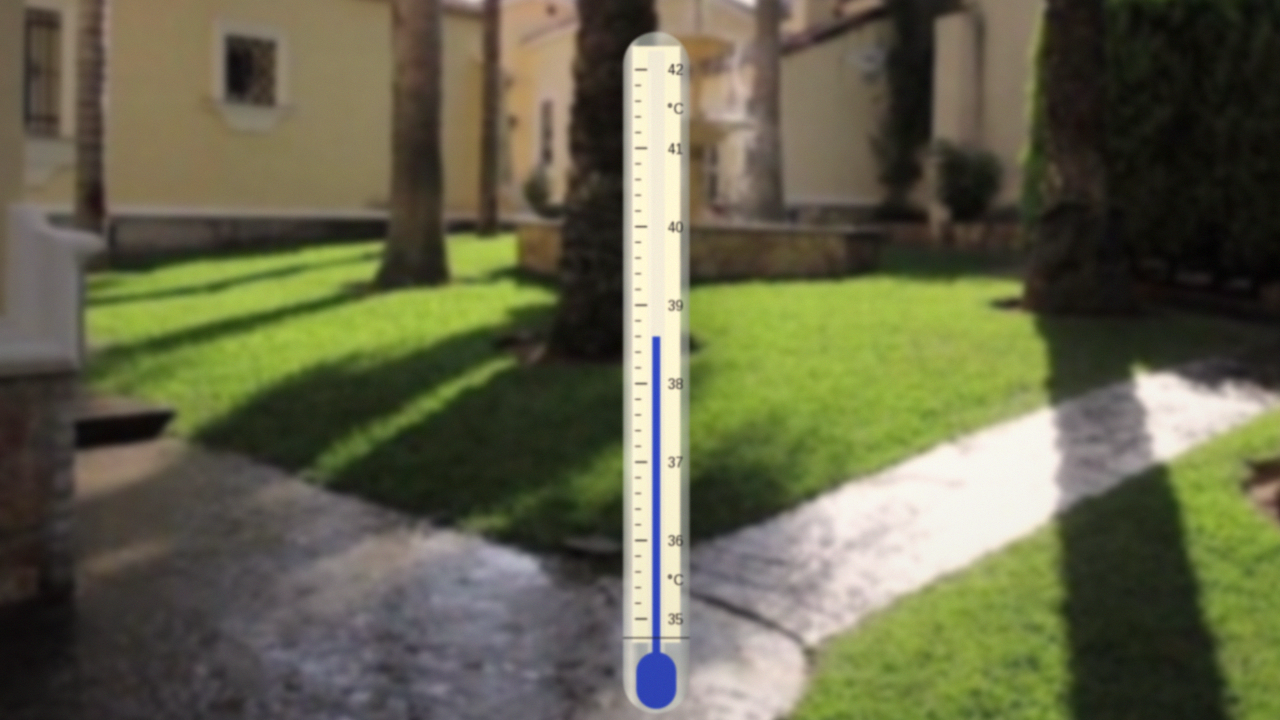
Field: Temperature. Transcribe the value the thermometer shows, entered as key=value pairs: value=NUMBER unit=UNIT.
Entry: value=38.6 unit=°C
